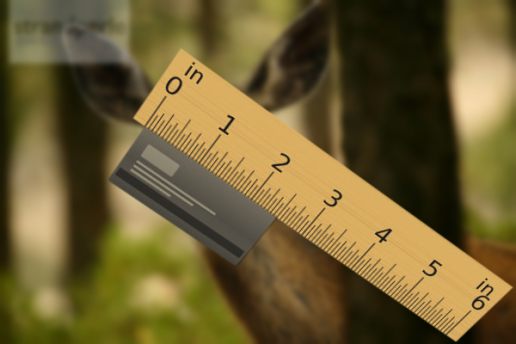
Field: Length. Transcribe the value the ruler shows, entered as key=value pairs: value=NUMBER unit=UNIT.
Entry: value=2.5 unit=in
